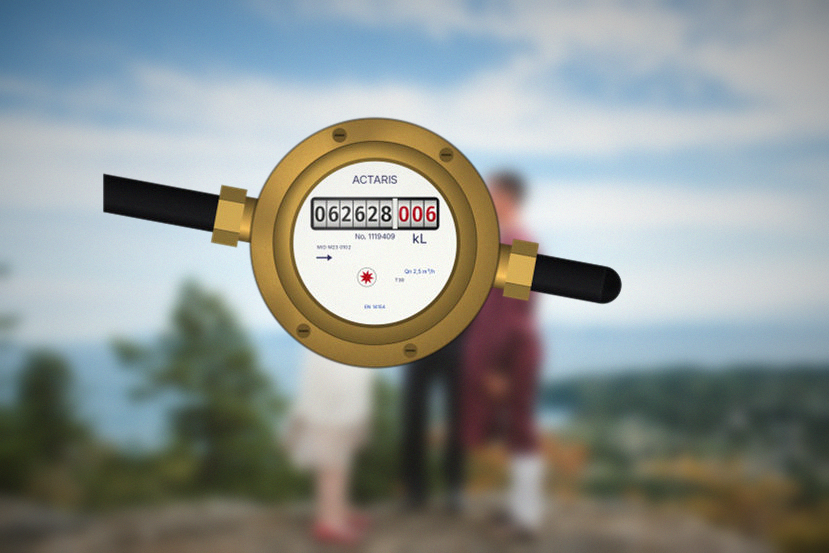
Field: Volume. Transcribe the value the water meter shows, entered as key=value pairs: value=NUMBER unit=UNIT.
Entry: value=62628.006 unit=kL
